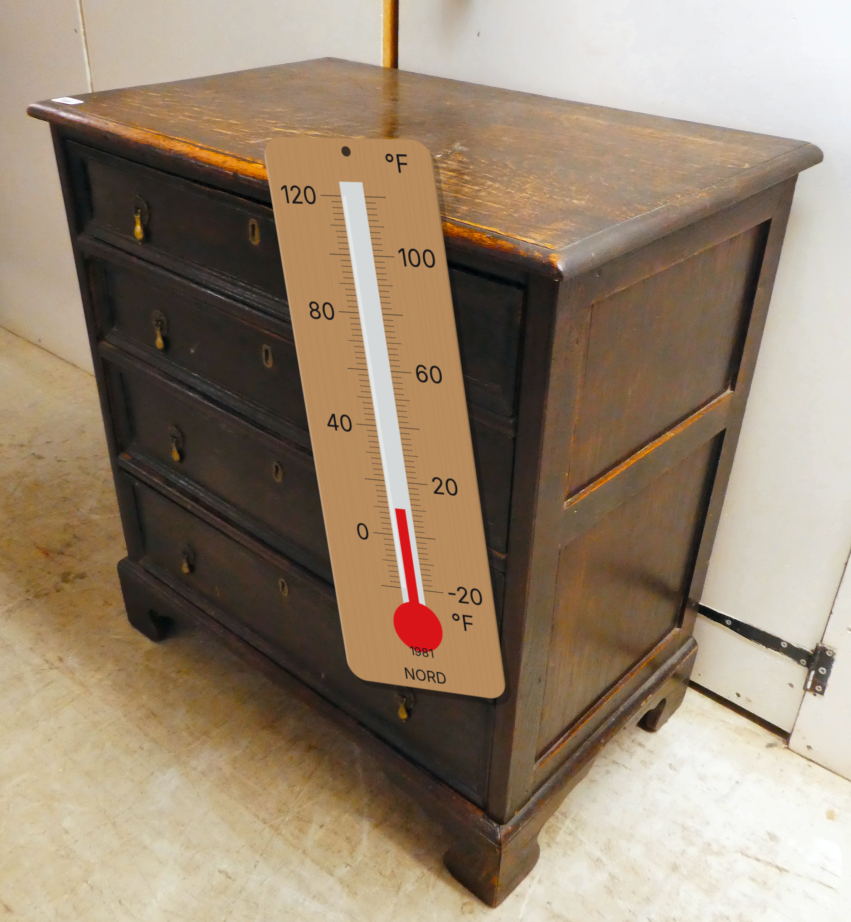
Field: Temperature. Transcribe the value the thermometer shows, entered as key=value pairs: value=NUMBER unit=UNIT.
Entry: value=10 unit=°F
